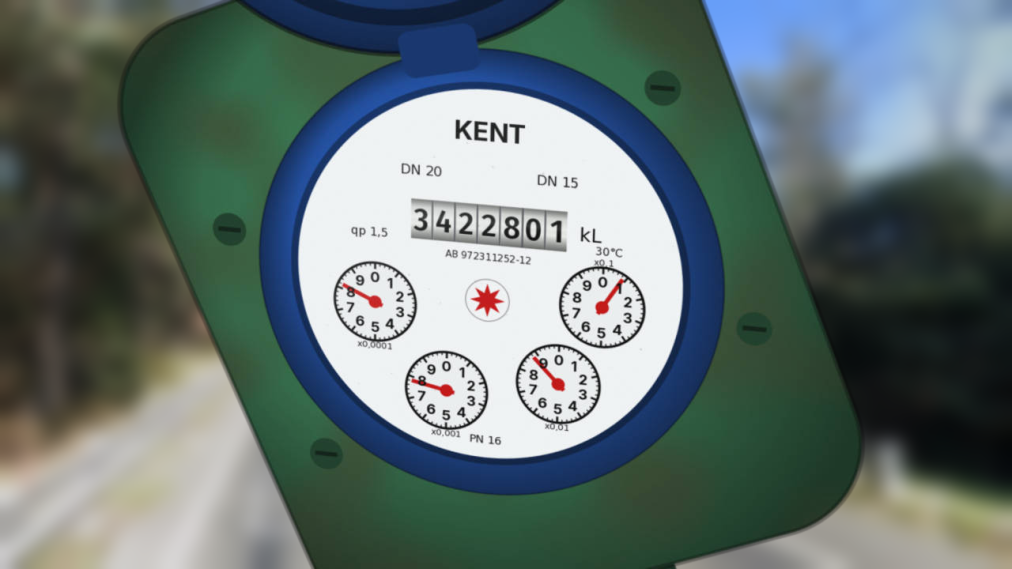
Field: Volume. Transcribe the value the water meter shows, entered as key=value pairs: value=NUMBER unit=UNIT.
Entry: value=3422801.0878 unit=kL
